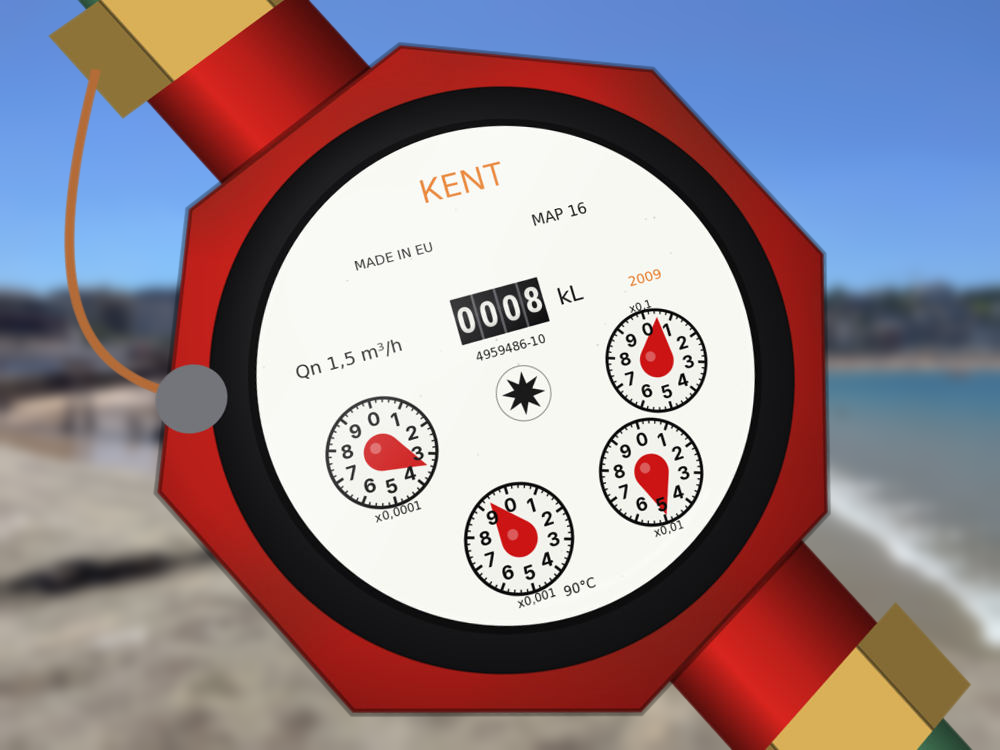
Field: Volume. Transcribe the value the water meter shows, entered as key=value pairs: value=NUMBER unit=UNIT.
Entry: value=8.0493 unit=kL
